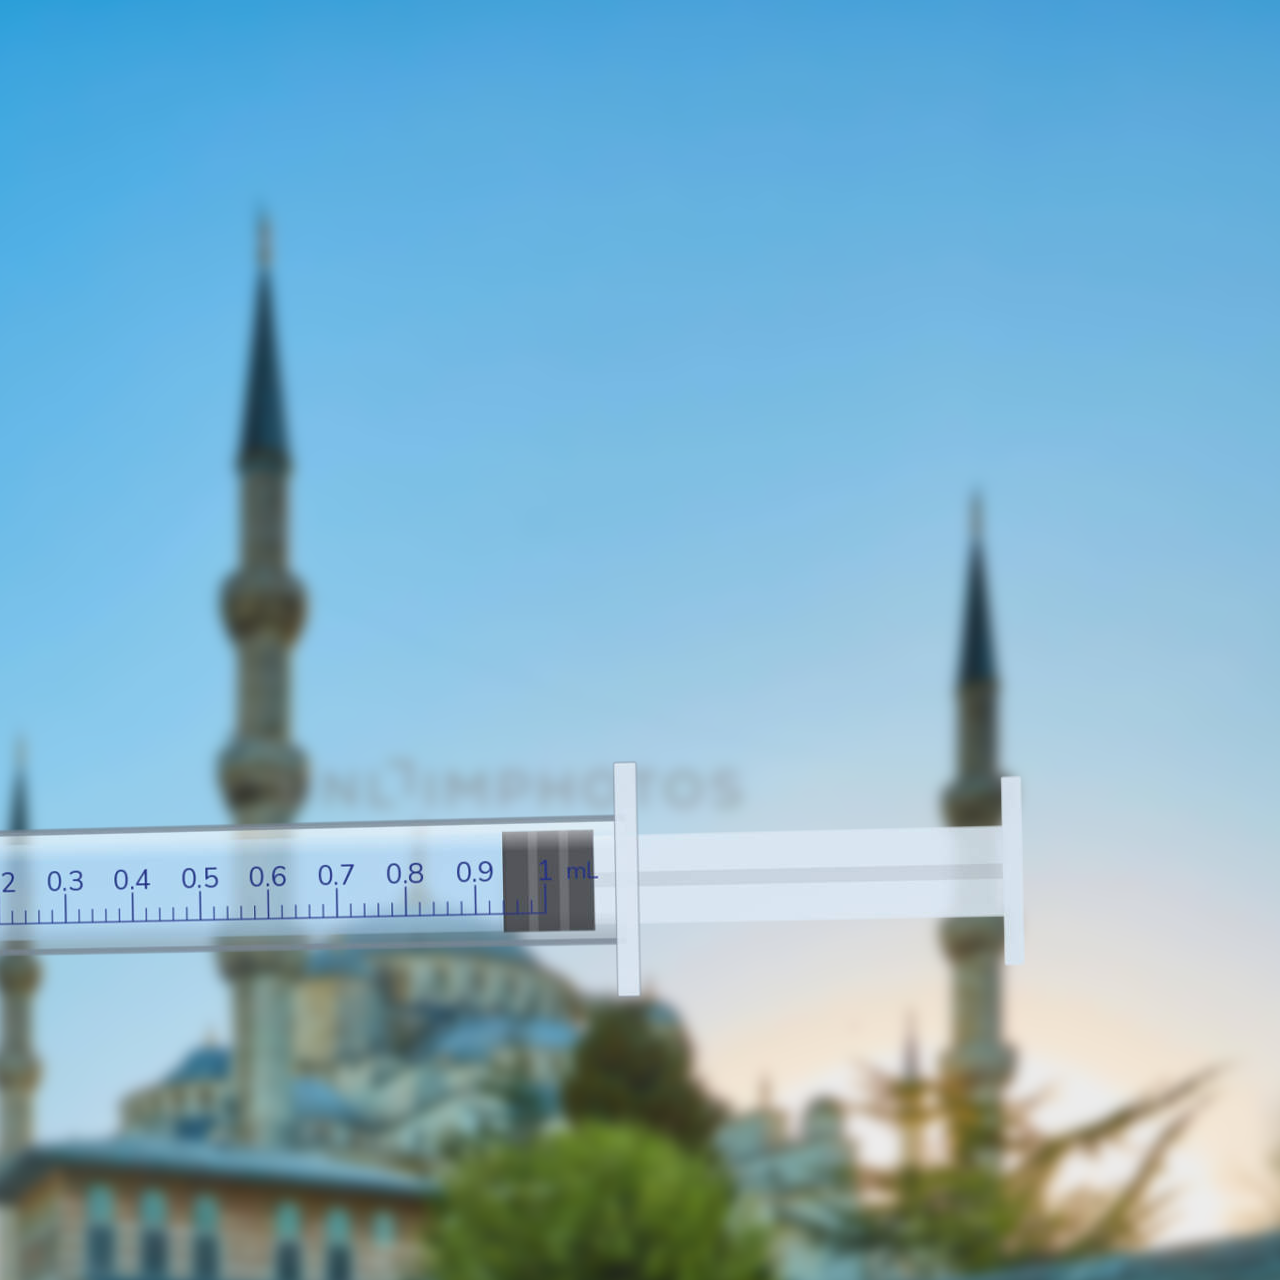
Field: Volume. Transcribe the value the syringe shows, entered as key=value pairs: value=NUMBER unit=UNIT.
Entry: value=0.94 unit=mL
